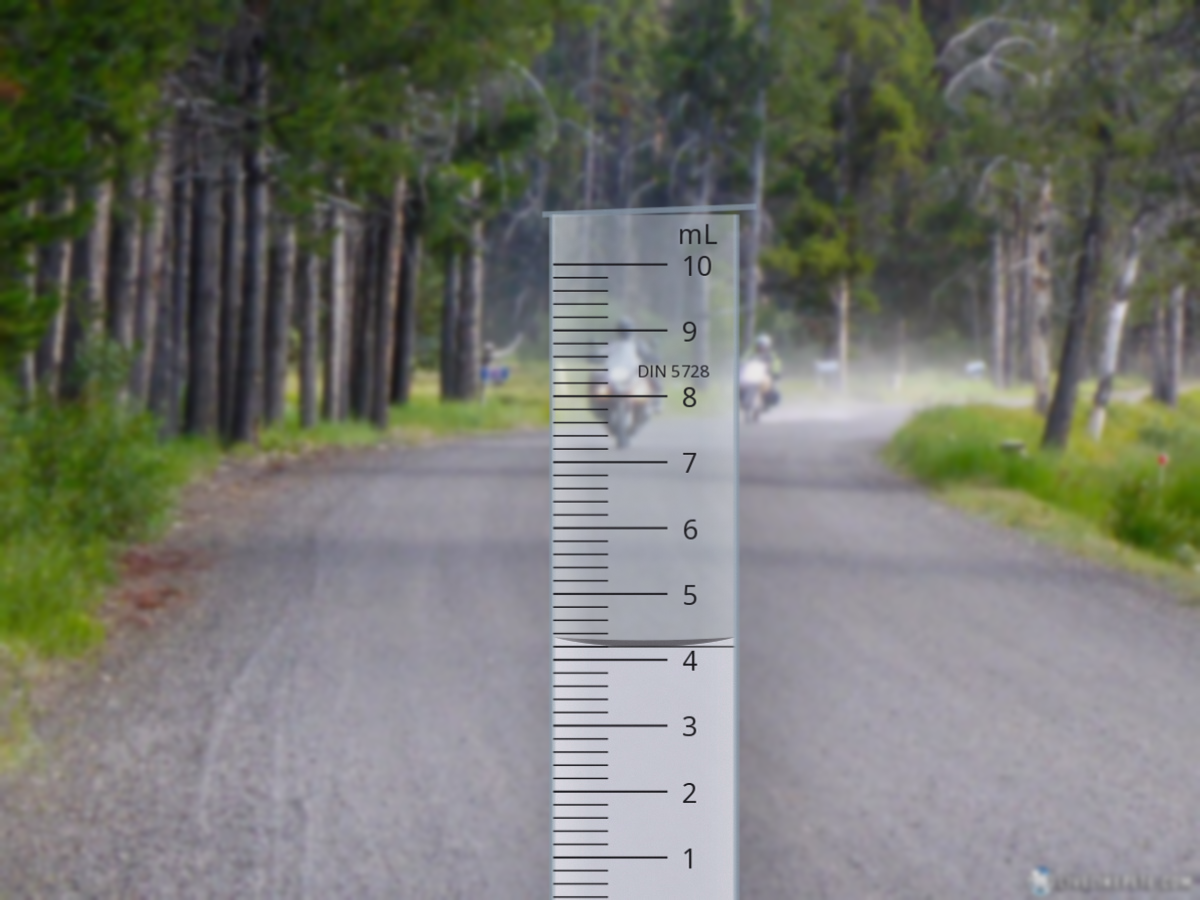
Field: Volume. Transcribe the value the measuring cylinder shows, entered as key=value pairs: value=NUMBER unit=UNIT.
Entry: value=4.2 unit=mL
